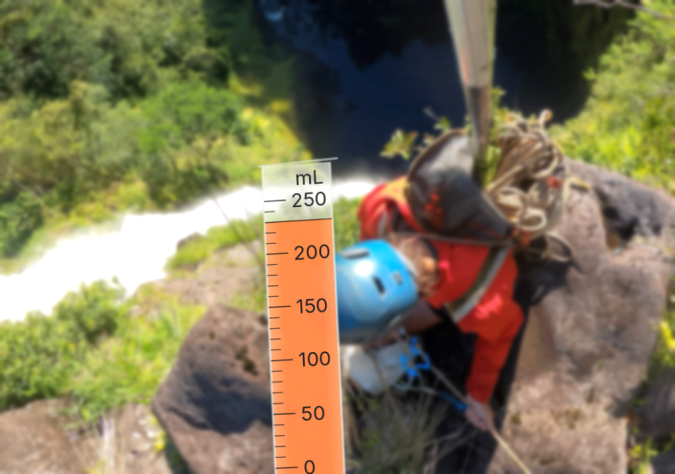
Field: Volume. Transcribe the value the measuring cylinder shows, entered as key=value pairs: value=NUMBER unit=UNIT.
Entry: value=230 unit=mL
